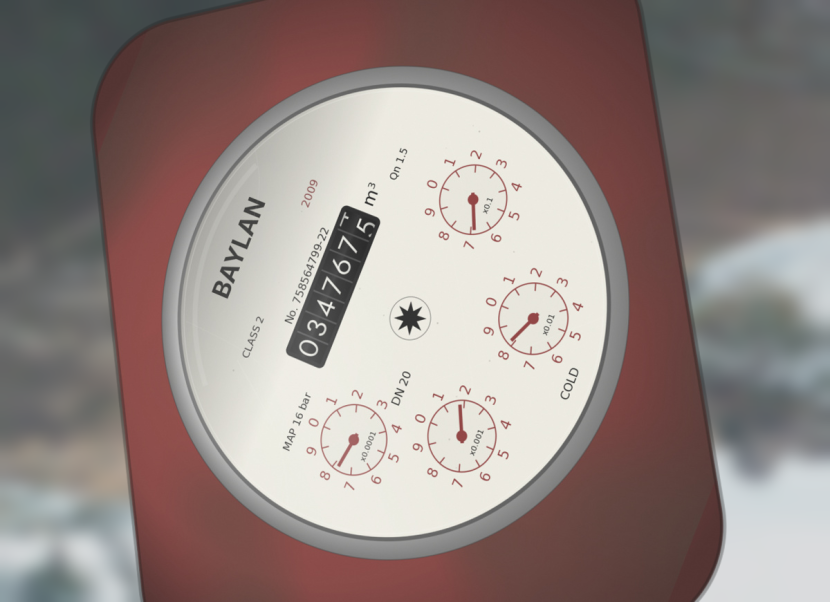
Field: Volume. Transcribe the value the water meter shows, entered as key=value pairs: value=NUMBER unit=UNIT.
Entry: value=347674.6817 unit=m³
